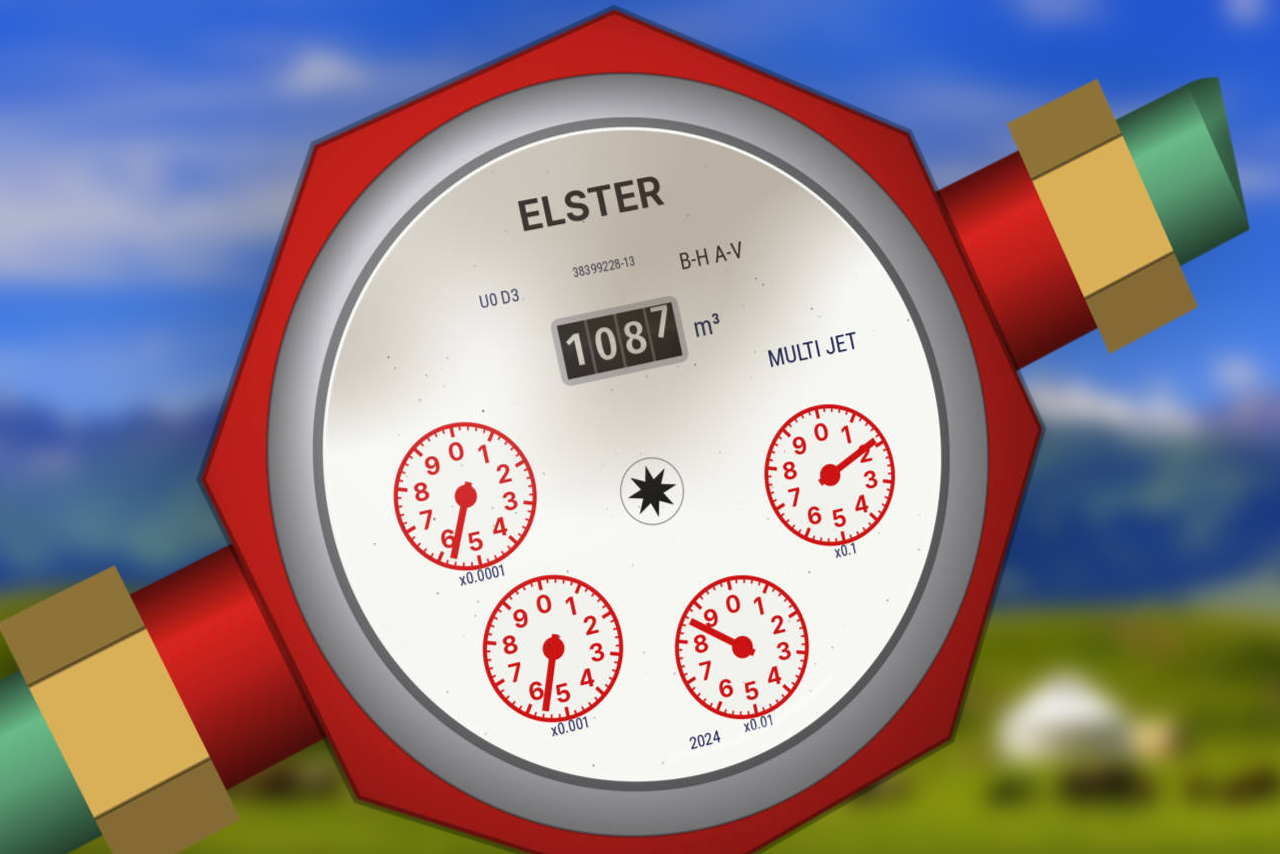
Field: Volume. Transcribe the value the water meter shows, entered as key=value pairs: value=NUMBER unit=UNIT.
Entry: value=1087.1855 unit=m³
